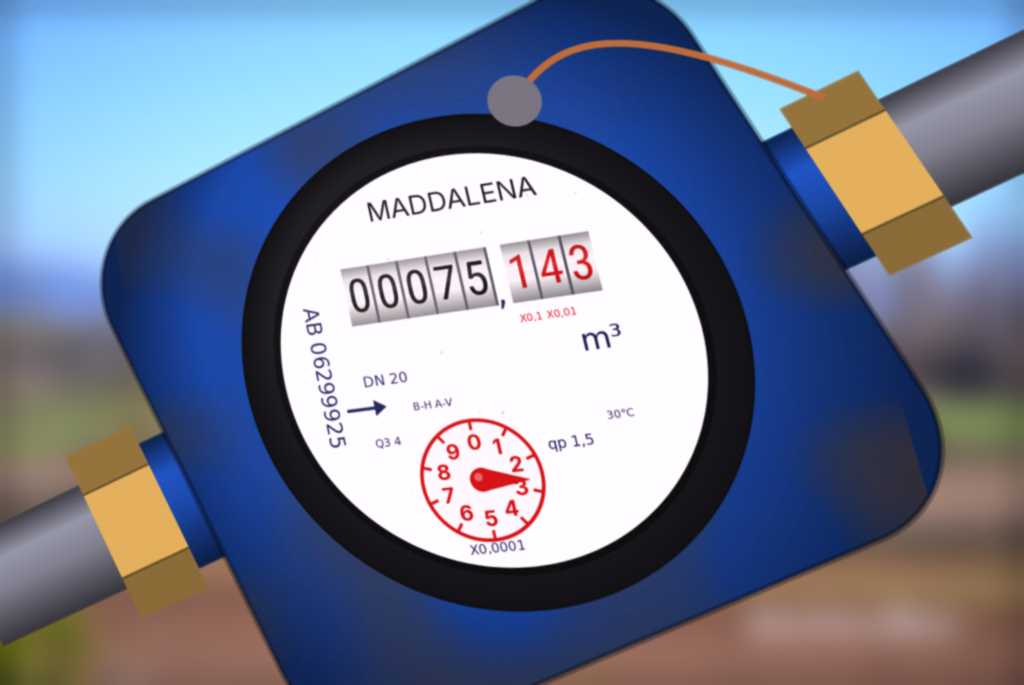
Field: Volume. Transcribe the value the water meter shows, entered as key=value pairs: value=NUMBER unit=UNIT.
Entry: value=75.1432 unit=m³
